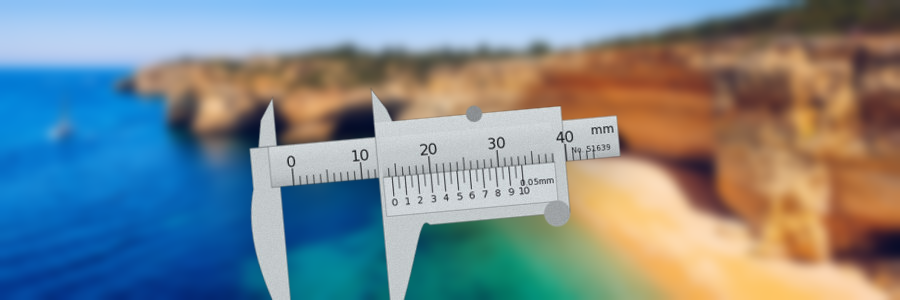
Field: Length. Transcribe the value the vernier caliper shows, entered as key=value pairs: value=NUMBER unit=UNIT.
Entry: value=14.4 unit=mm
